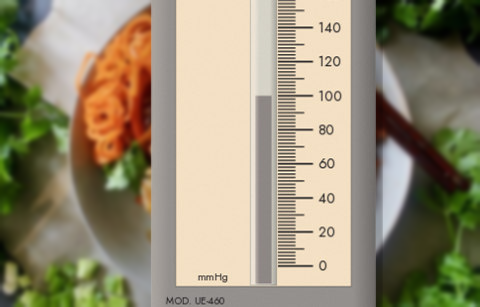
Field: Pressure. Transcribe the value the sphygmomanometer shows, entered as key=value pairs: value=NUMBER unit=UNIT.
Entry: value=100 unit=mmHg
